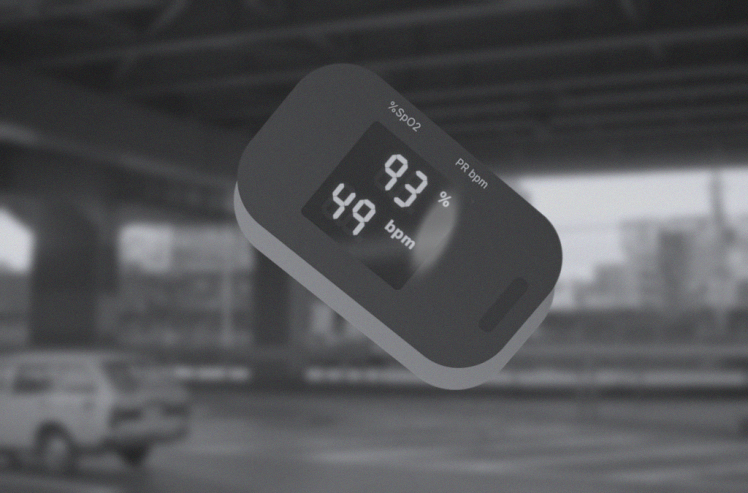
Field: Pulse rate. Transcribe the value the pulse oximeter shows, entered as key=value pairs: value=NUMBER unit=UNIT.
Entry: value=49 unit=bpm
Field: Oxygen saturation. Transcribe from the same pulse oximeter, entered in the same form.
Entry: value=93 unit=%
